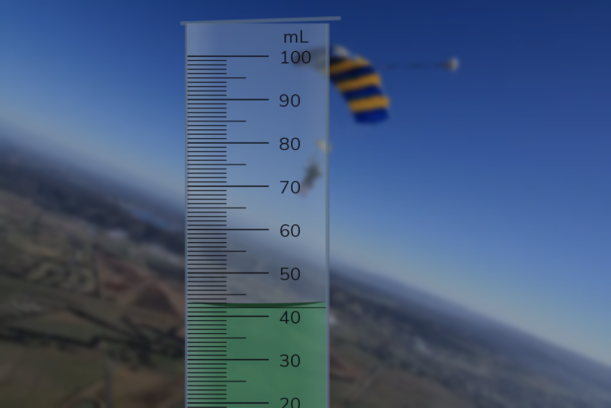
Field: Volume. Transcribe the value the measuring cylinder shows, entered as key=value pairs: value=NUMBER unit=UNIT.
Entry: value=42 unit=mL
